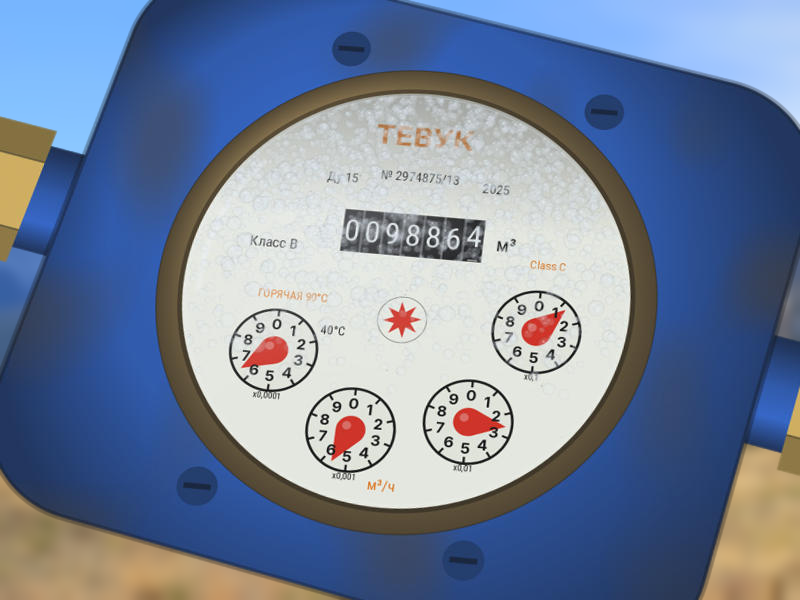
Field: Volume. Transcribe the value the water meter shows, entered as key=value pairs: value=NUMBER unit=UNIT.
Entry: value=98864.1256 unit=m³
